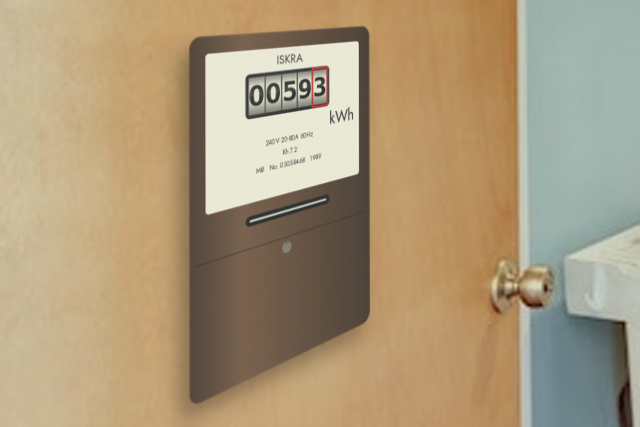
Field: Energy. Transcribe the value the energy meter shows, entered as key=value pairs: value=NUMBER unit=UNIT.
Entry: value=59.3 unit=kWh
